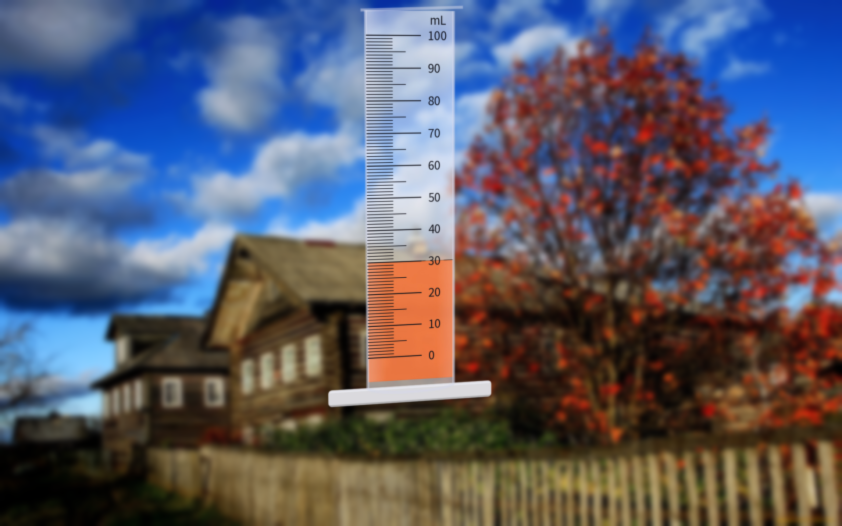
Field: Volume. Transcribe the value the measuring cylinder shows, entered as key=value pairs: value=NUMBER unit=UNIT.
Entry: value=30 unit=mL
